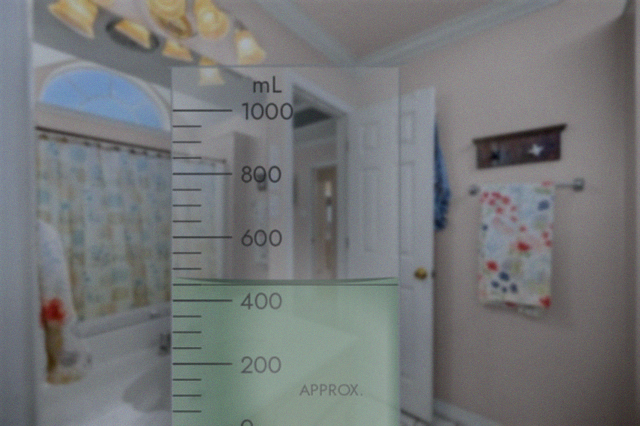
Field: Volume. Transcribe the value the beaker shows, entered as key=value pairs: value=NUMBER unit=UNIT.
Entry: value=450 unit=mL
